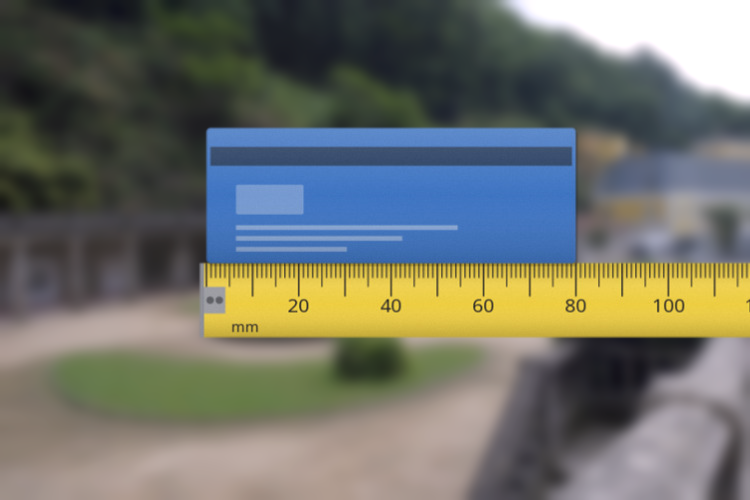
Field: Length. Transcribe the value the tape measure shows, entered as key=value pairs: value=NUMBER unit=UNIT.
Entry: value=80 unit=mm
